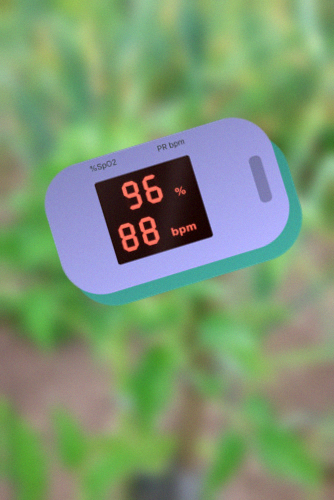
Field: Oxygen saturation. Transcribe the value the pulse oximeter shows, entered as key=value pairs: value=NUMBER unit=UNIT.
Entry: value=96 unit=%
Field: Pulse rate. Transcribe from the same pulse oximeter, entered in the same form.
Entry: value=88 unit=bpm
